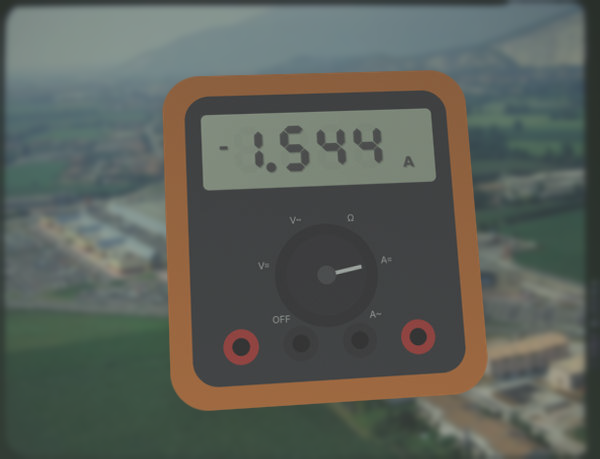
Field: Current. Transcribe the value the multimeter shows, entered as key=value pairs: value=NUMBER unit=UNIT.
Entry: value=-1.544 unit=A
